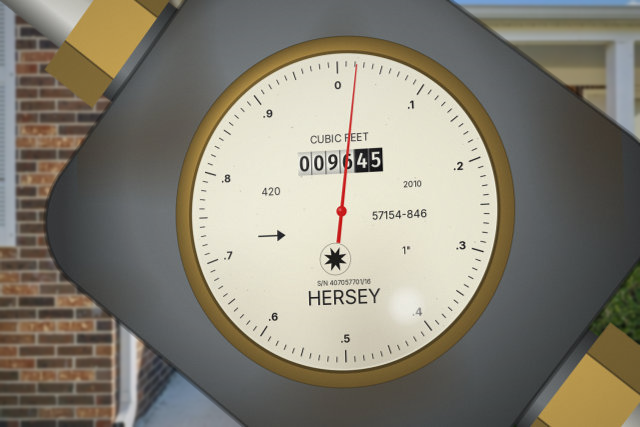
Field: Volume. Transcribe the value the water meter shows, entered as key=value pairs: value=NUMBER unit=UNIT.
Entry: value=9645.02 unit=ft³
